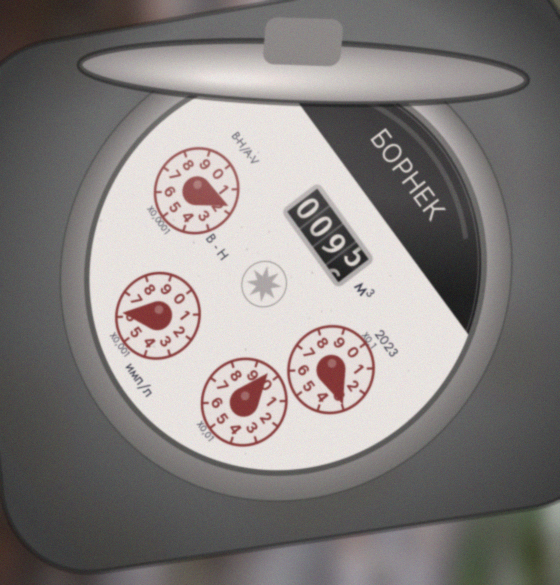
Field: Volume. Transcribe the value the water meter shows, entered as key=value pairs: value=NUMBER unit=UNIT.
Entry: value=95.2961 unit=m³
